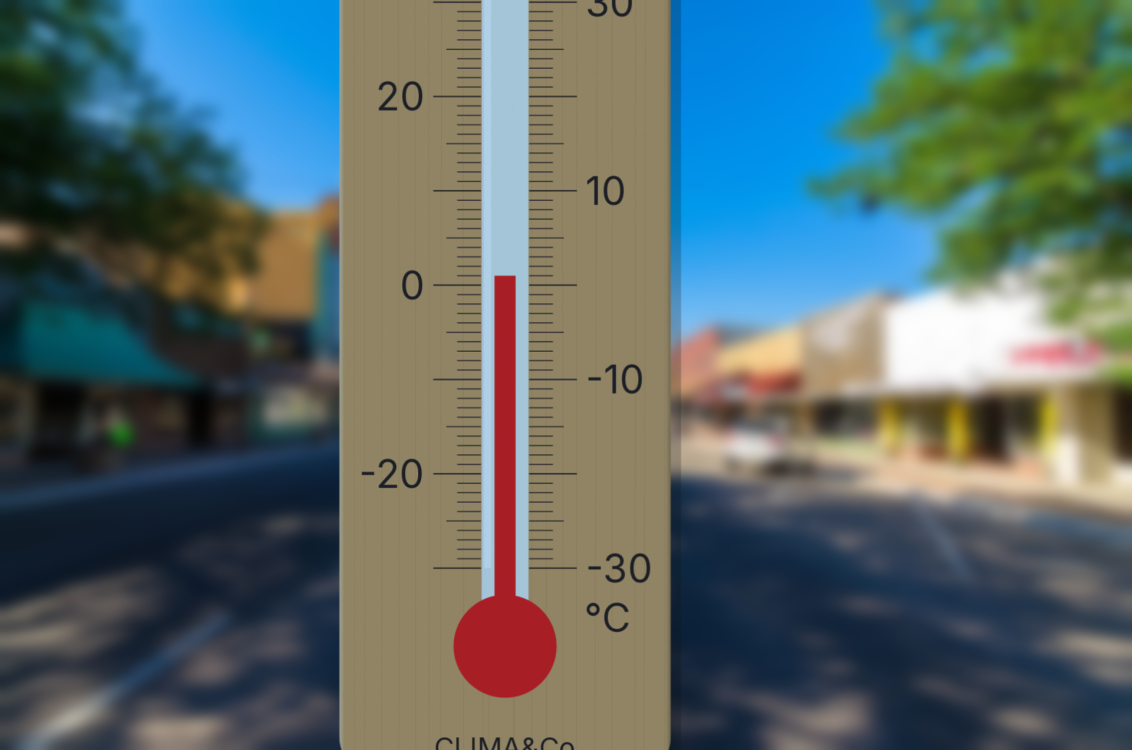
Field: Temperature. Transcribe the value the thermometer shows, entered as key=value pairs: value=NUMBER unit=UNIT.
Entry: value=1 unit=°C
